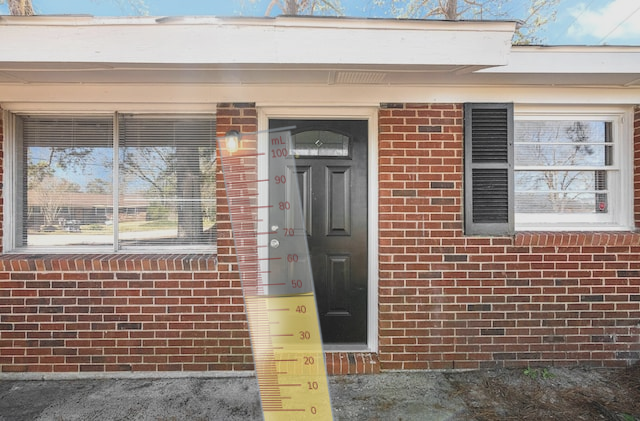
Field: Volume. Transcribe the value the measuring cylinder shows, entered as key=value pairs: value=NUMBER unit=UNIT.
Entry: value=45 unit=mL
